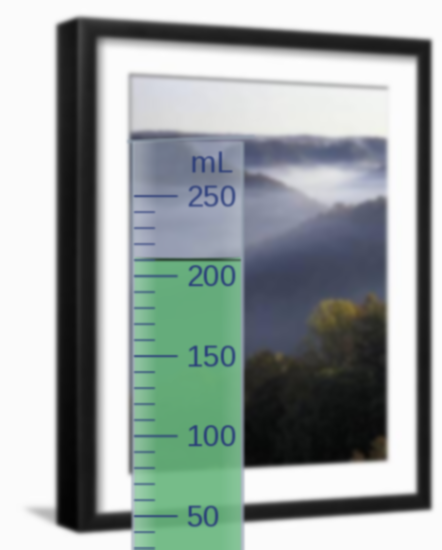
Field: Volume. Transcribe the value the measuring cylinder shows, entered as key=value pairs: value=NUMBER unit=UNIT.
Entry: value=210 unit=mL
